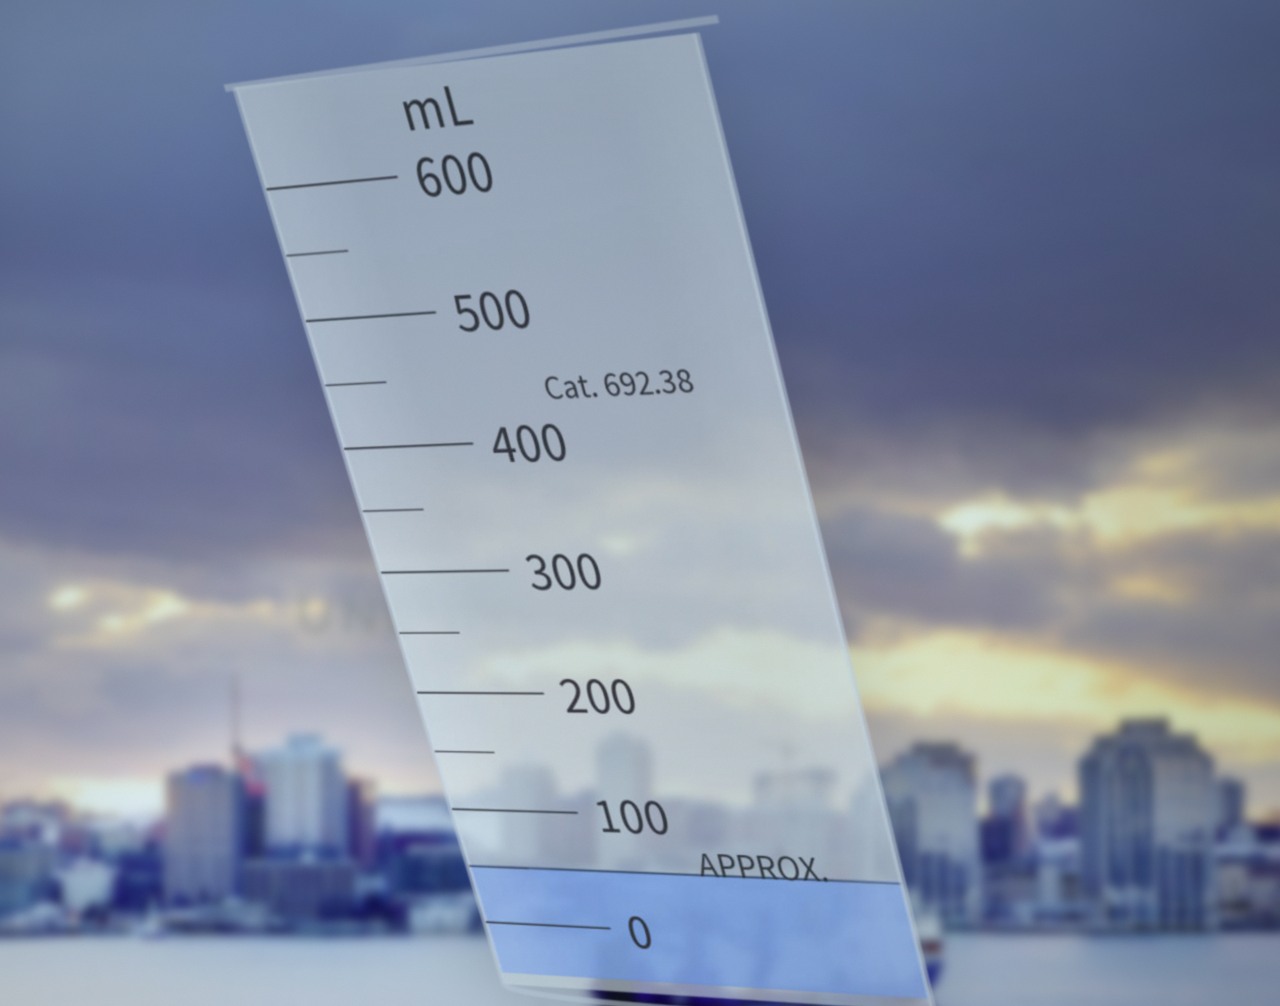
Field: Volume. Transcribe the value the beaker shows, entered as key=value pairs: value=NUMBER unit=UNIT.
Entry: value=50 unit=mL
